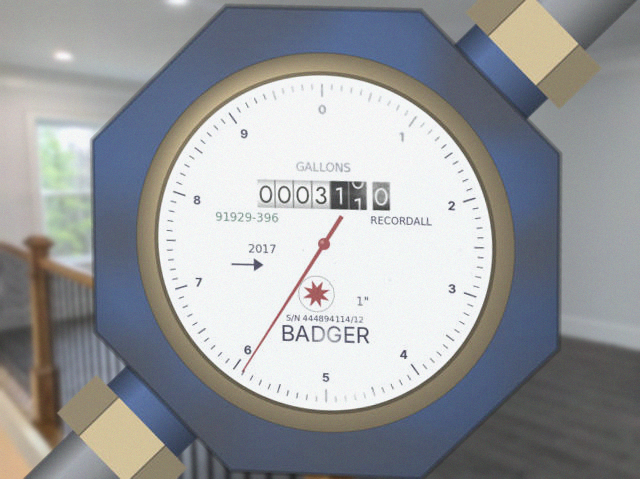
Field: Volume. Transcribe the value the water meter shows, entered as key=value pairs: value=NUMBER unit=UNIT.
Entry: value=3105.9 unit=gal
